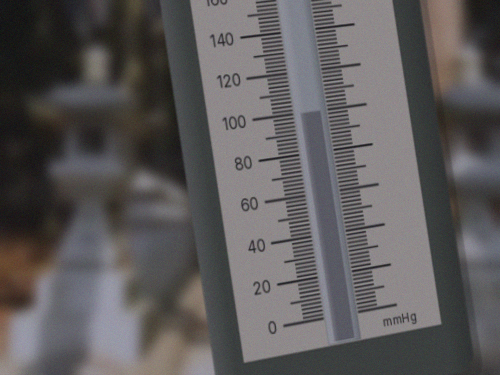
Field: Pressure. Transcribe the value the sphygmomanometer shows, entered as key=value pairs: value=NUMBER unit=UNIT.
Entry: value=100 unit=mmHg
